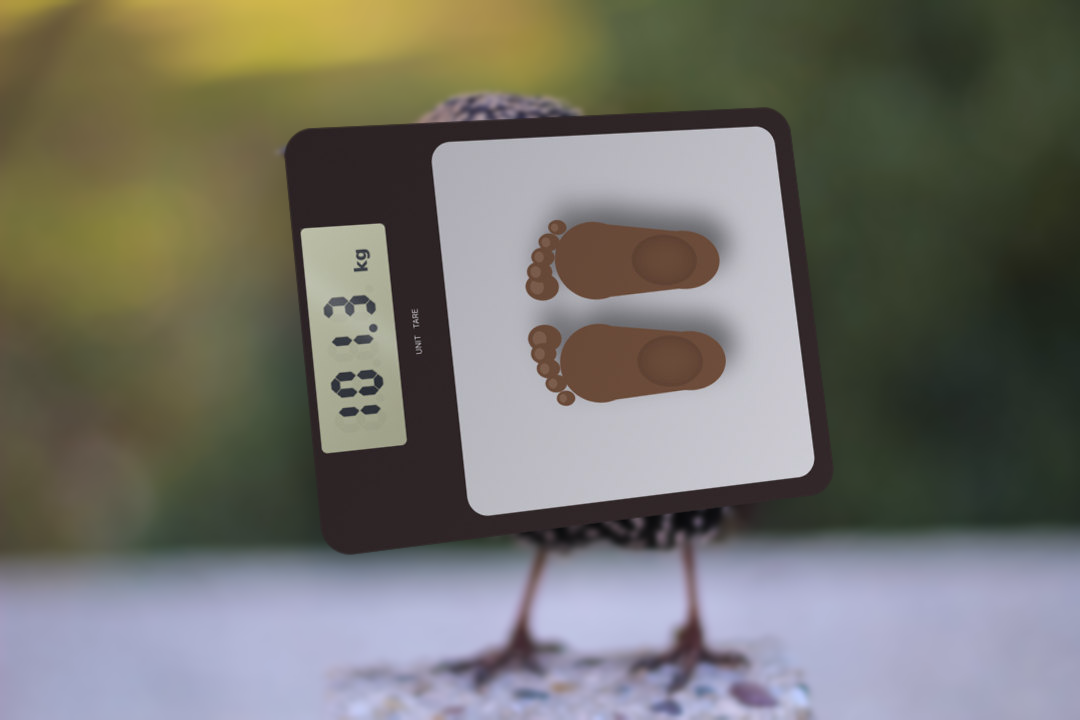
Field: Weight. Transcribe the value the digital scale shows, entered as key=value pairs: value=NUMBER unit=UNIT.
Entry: value=101.3 unit=kg
